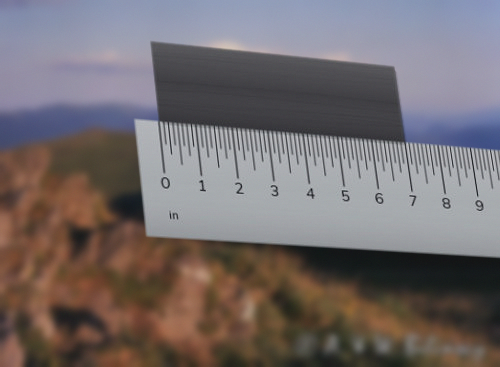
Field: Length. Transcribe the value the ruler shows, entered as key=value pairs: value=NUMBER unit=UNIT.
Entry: value=7 unit=in
